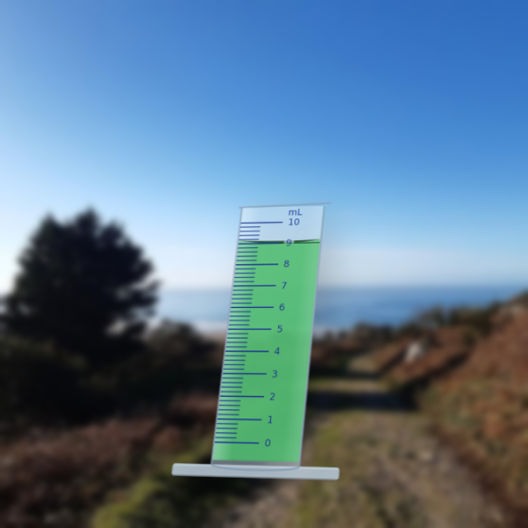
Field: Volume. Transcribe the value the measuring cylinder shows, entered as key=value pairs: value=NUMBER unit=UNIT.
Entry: value=9 unit=mL
